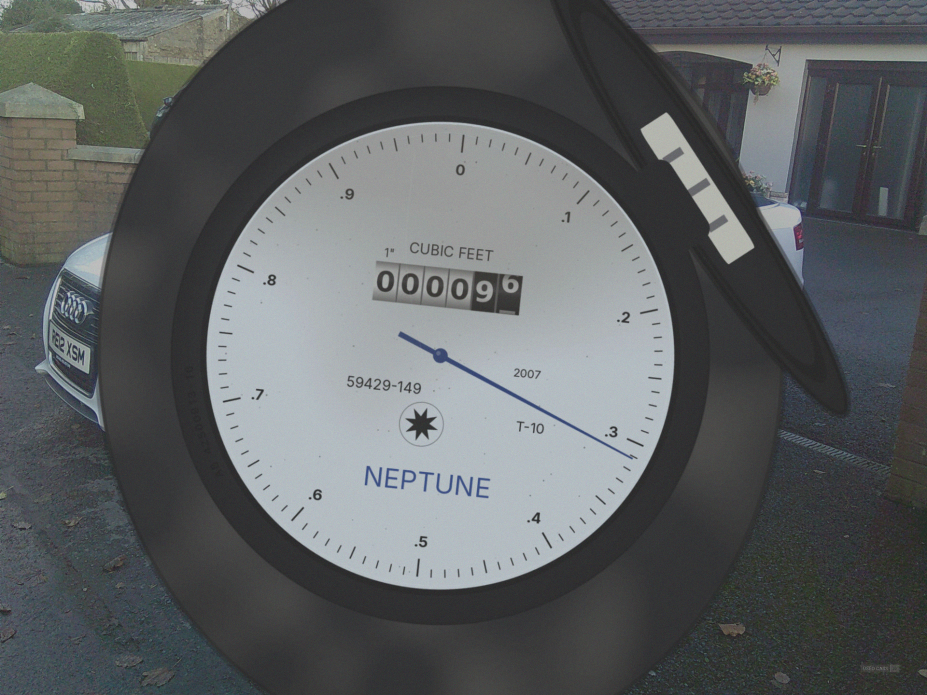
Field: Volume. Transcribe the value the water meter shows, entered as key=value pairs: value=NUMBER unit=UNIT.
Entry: value=96.31 unit=ft³
